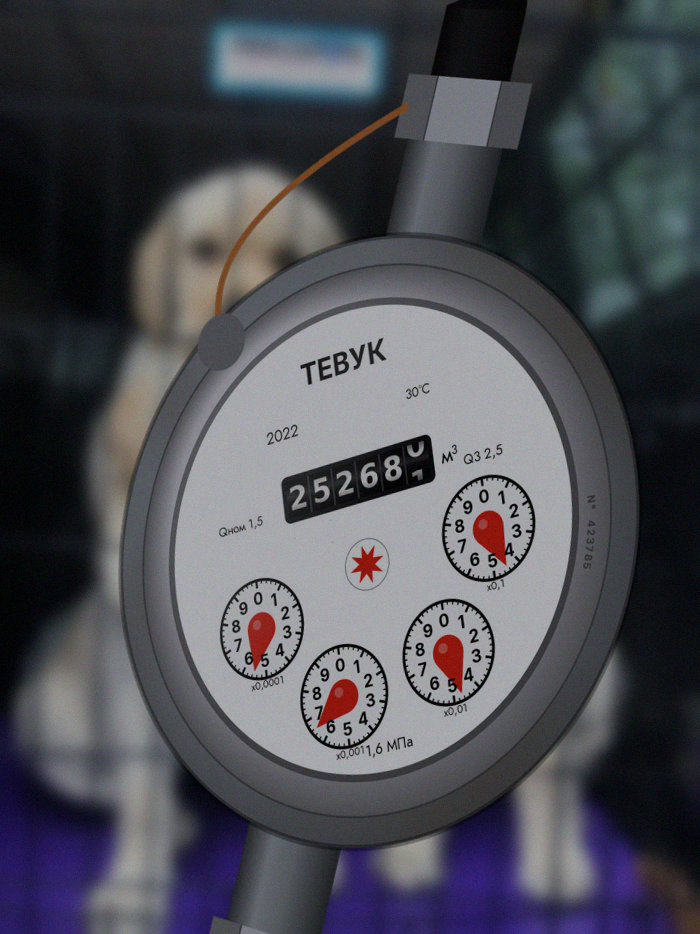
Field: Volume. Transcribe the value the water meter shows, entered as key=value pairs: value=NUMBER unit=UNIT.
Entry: value=252680.4465 unit=m³
